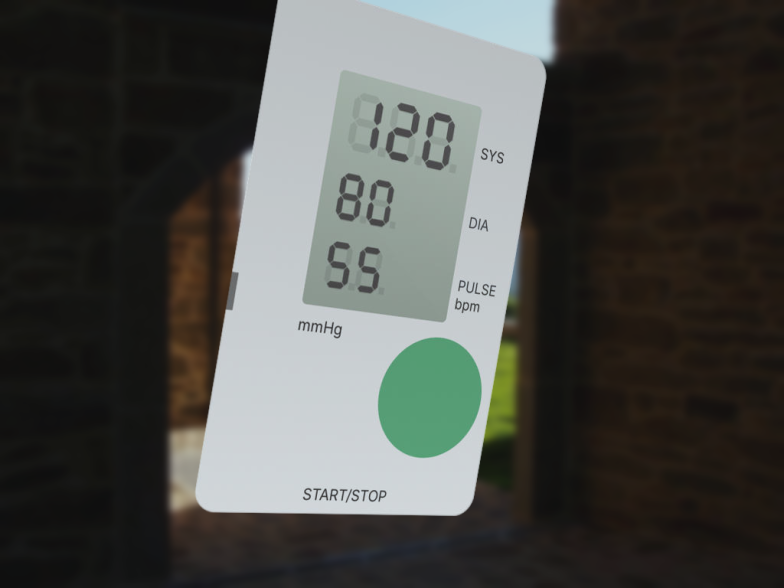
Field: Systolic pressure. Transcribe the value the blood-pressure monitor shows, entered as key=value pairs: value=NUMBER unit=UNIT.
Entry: value=120 unit=mmHg
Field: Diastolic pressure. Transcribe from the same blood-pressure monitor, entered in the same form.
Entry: value=80 unit=mmHg
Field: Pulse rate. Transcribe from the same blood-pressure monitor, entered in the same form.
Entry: value=55 unit=bpm
